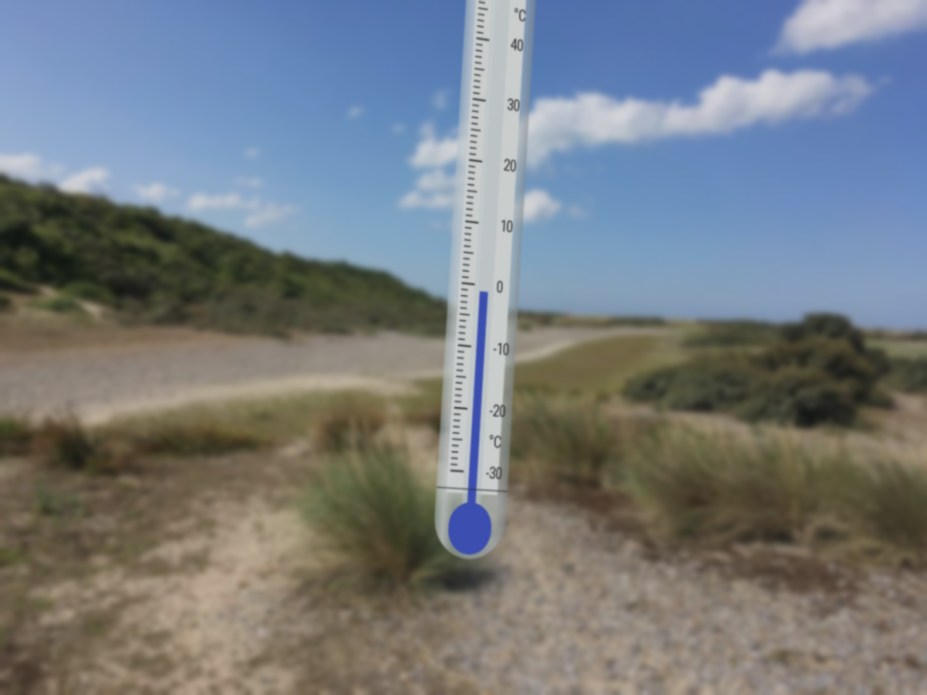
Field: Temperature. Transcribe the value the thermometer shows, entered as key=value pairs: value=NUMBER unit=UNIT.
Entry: value=-1 unit=°C
